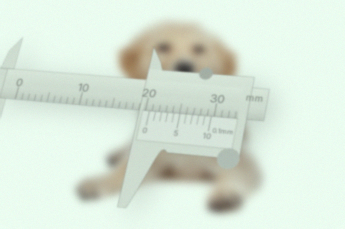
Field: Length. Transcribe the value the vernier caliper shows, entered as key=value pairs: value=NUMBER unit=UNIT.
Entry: value=20.6 unit=mm
